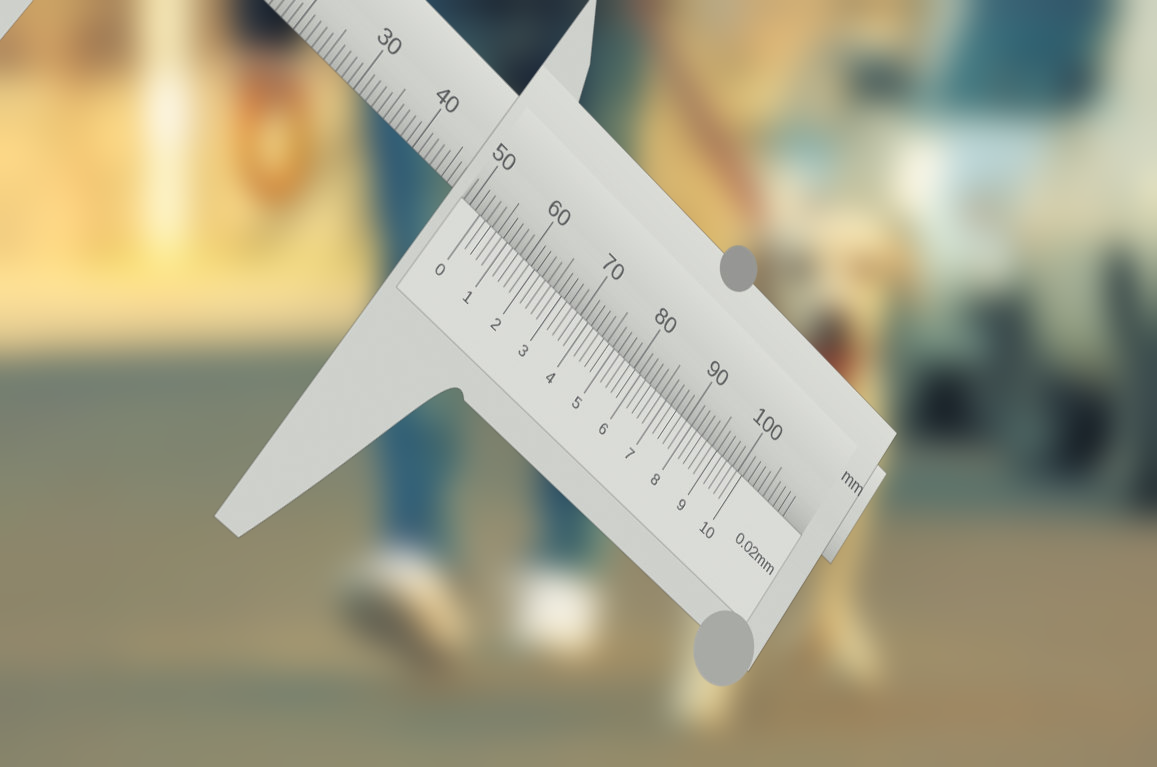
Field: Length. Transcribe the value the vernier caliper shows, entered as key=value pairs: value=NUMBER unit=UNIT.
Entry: value=51.8 unit=mm
